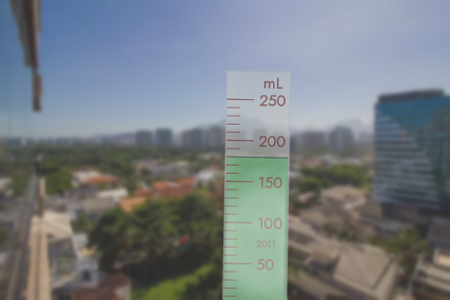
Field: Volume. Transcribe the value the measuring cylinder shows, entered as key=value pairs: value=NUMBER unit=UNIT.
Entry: value=180 unit=mL
